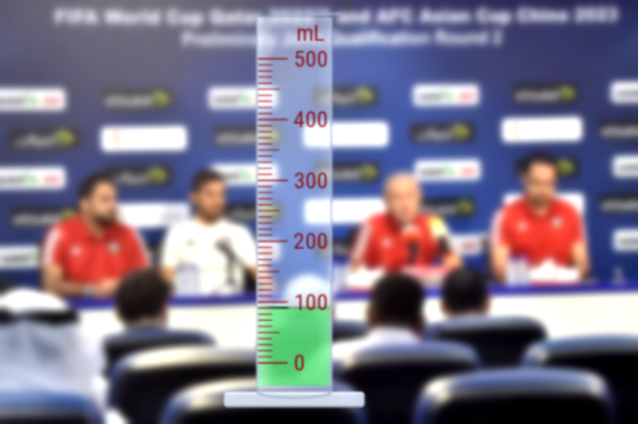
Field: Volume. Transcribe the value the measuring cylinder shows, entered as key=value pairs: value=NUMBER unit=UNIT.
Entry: value=90 unit=mL
